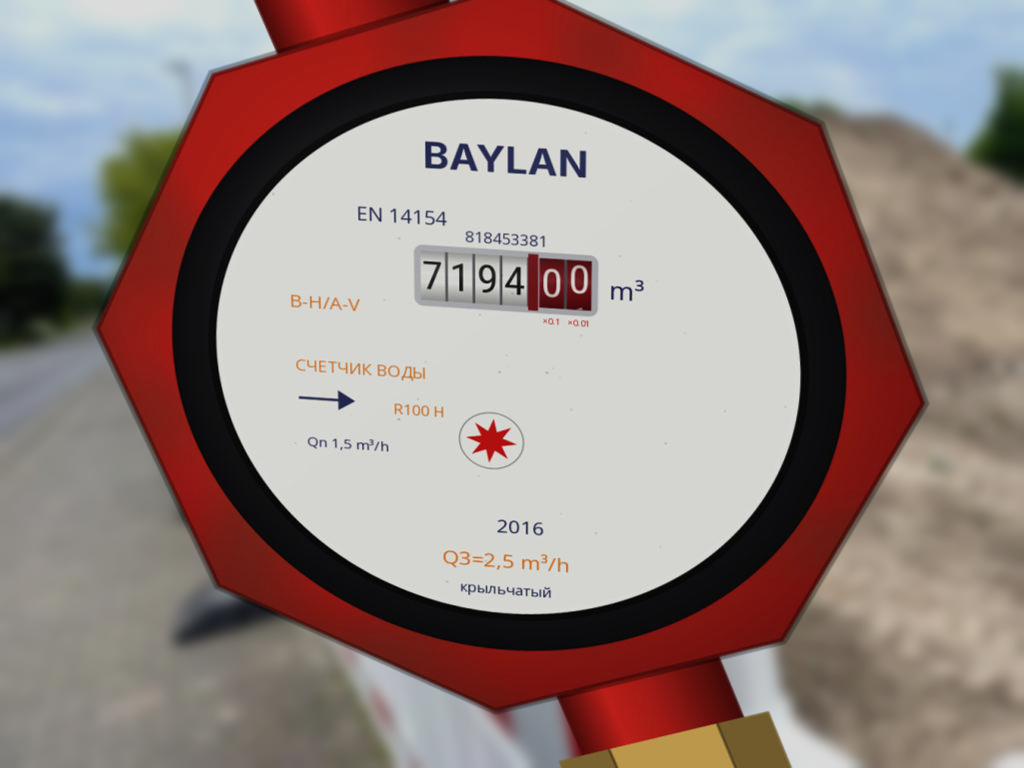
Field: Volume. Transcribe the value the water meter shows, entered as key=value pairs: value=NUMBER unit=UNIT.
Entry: value=7194.00 unit=m³
